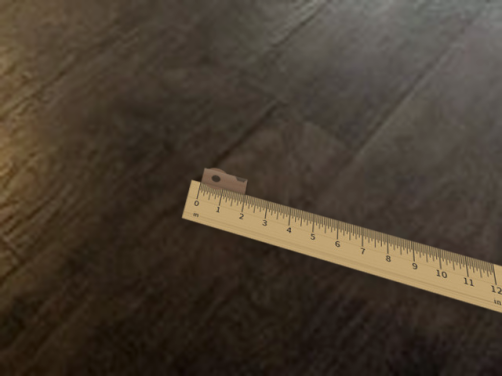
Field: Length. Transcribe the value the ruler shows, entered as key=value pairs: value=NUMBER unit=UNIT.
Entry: value=2 unit=in
